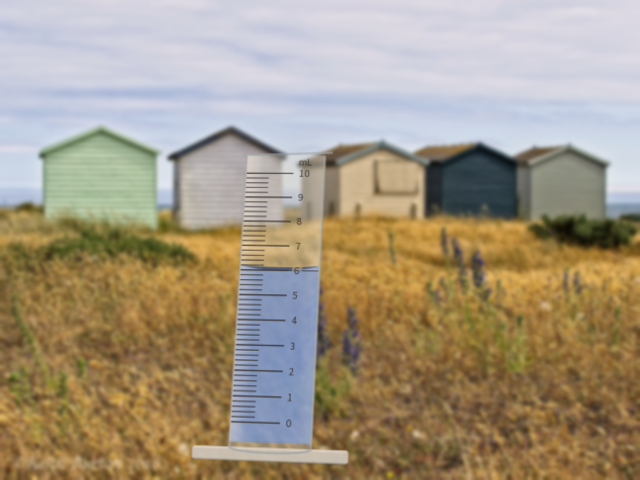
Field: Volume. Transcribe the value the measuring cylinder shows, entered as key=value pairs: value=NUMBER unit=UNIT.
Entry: value=6 unit=mL
